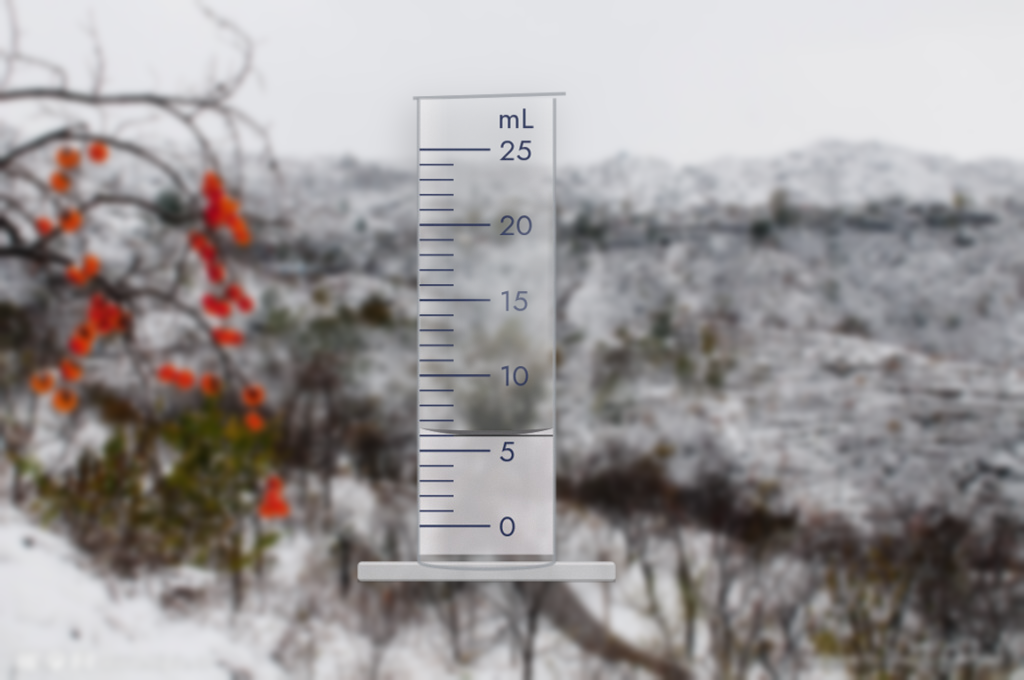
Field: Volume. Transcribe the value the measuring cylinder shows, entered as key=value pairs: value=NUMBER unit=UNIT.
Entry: value=6 unit=mL
